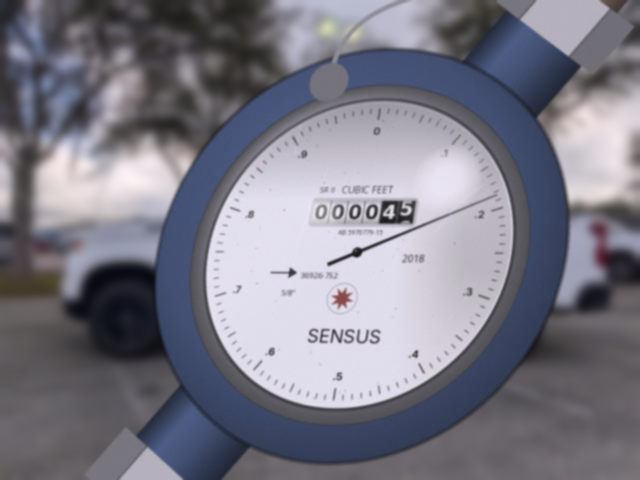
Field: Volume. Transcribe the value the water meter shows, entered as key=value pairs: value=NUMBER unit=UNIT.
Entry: value=45.18 unit=ft³
